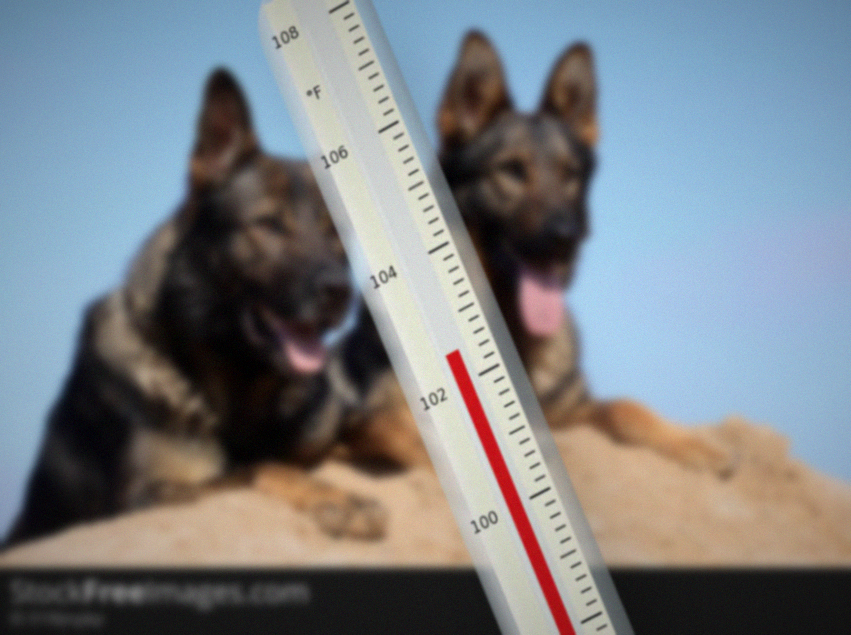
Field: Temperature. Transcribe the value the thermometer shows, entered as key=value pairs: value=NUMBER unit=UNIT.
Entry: value=102.5 unit=°F
